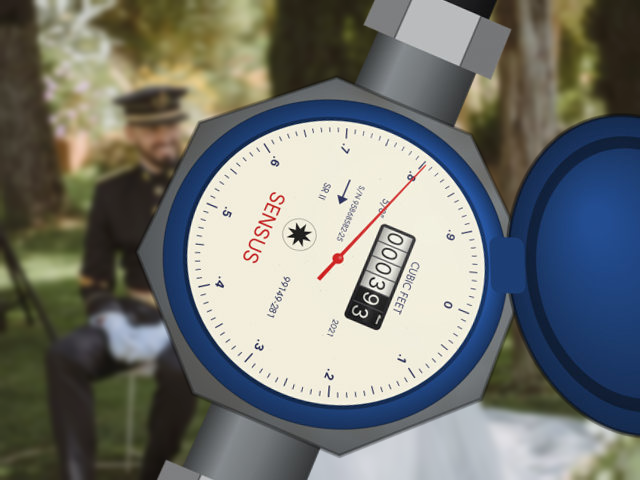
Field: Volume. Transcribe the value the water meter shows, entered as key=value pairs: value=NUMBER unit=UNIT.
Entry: value=392.80 unit=ft³
